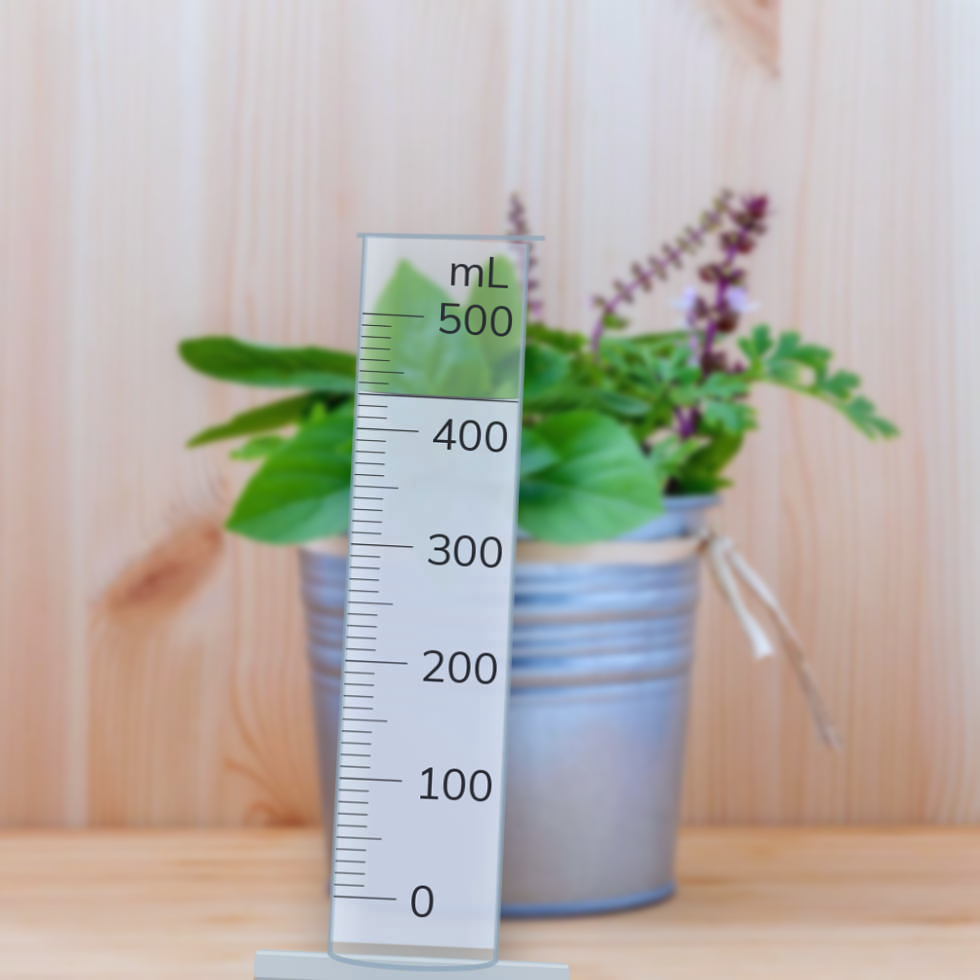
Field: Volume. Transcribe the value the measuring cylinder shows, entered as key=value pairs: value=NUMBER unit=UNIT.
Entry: value=430 unit=mL
